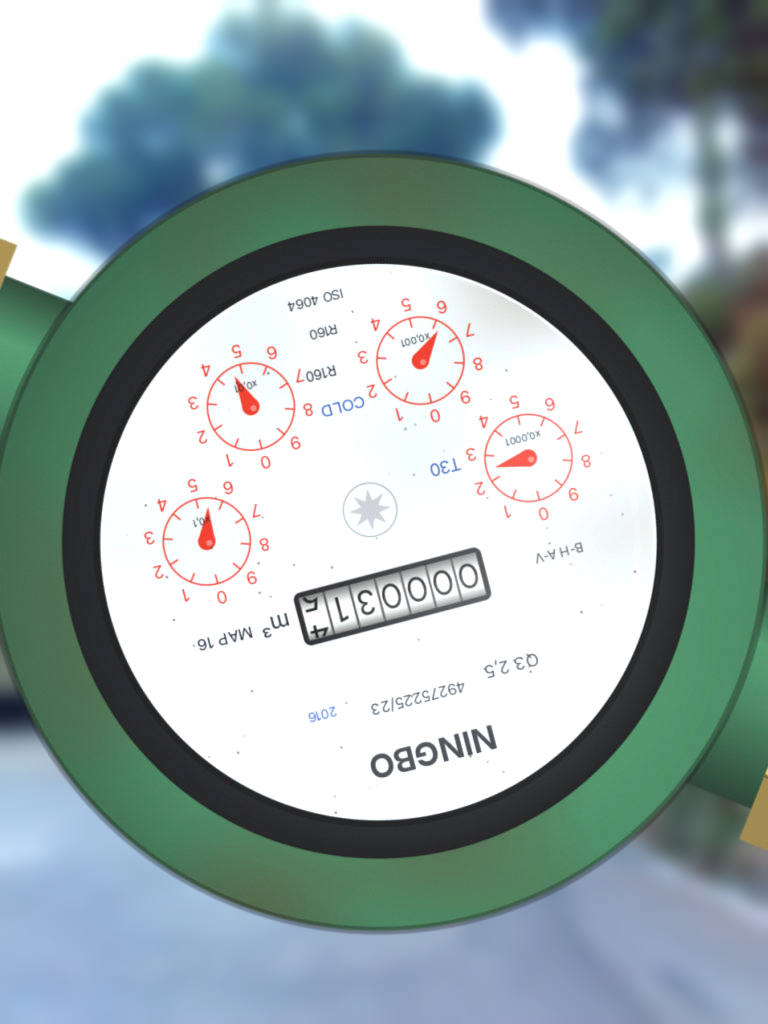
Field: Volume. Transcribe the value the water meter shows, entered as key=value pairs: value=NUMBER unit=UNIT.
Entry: value=314.5462 unit=m³
